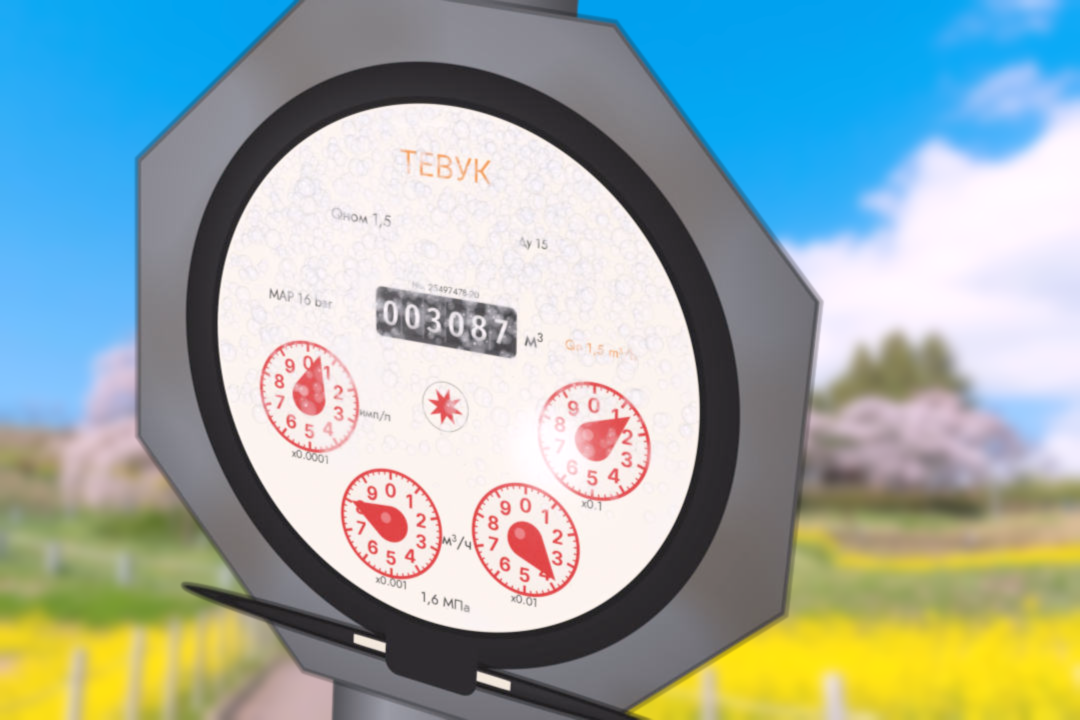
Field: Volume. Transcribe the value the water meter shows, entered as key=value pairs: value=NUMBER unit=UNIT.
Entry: value=3087.1380 unit=m³
